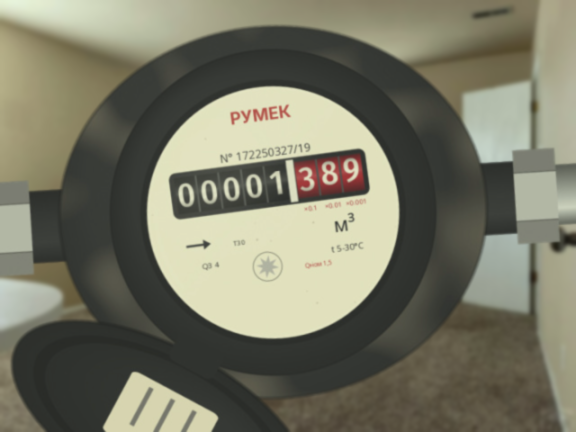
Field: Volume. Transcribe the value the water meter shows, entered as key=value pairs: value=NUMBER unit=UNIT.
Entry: value=1.389 unit=m³
